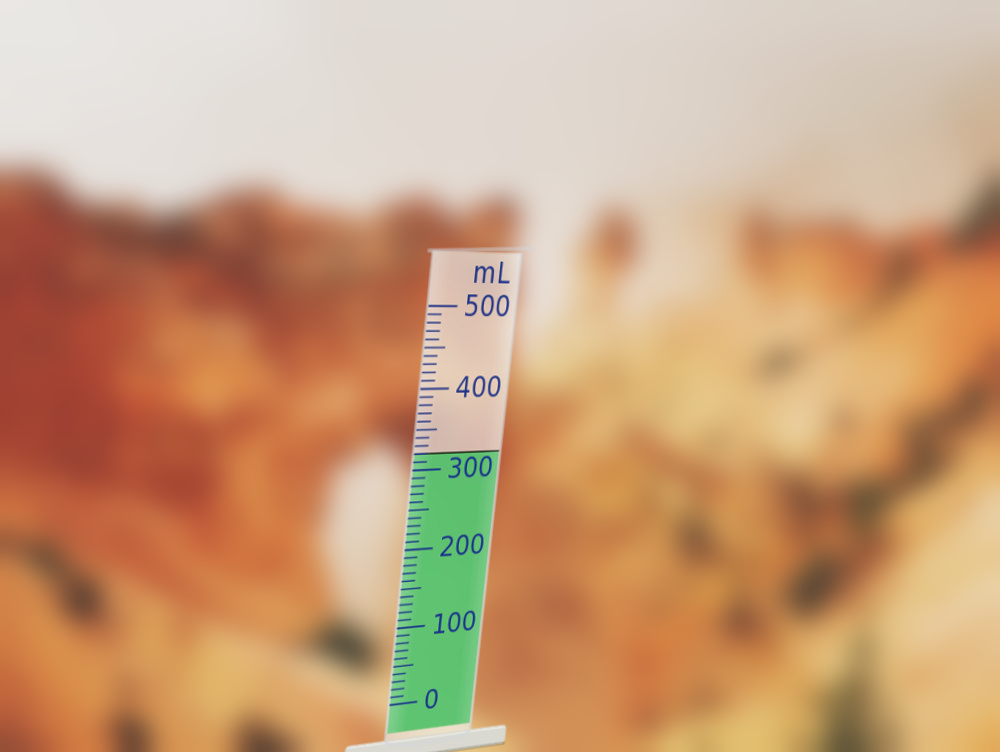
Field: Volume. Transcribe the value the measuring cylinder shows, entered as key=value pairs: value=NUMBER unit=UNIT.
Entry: value=320 unit=mL
